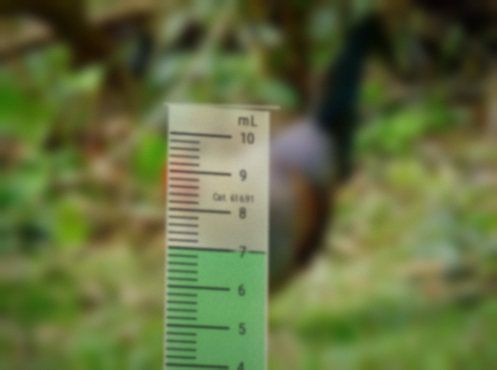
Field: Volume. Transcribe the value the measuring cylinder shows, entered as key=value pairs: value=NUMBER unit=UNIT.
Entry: value=7 unit=mL
